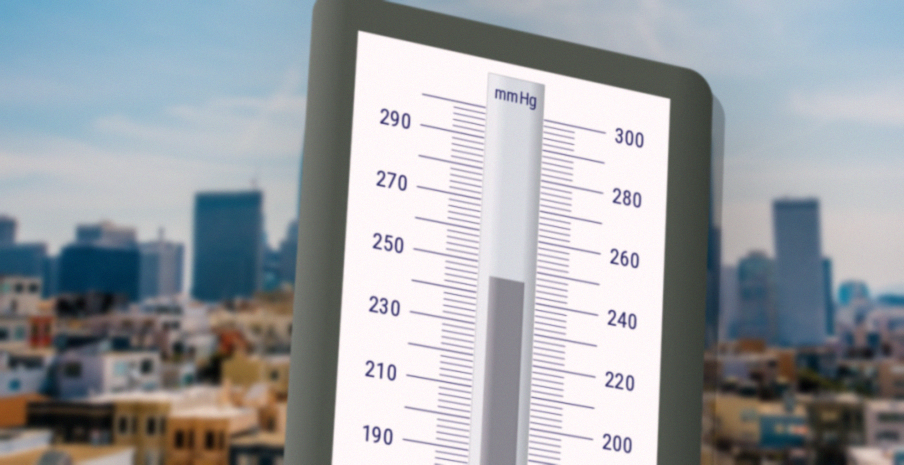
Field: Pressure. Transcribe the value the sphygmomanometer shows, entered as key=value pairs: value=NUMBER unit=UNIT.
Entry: value=246 unit=mmHg
